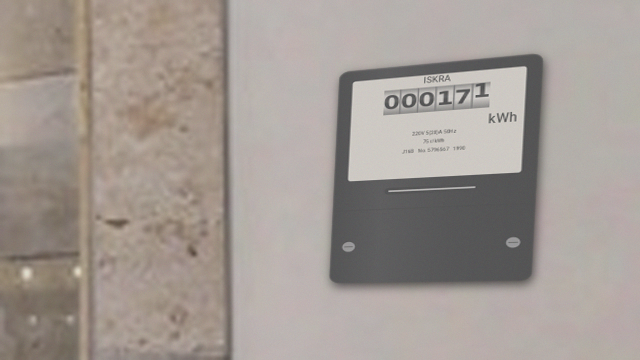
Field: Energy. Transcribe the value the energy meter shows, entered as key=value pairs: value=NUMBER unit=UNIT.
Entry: value=171 unit=kWh
